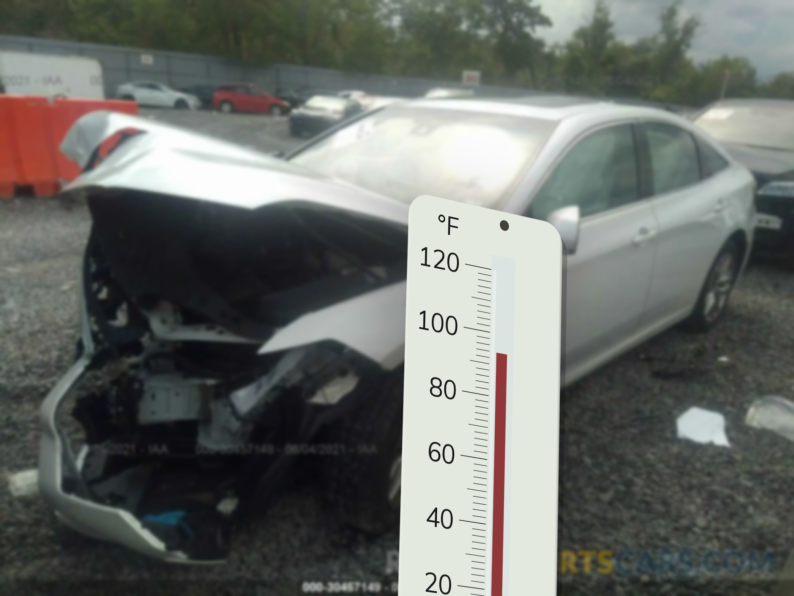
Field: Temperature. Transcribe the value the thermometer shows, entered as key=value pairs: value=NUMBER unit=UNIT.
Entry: value=94 unit=°F
